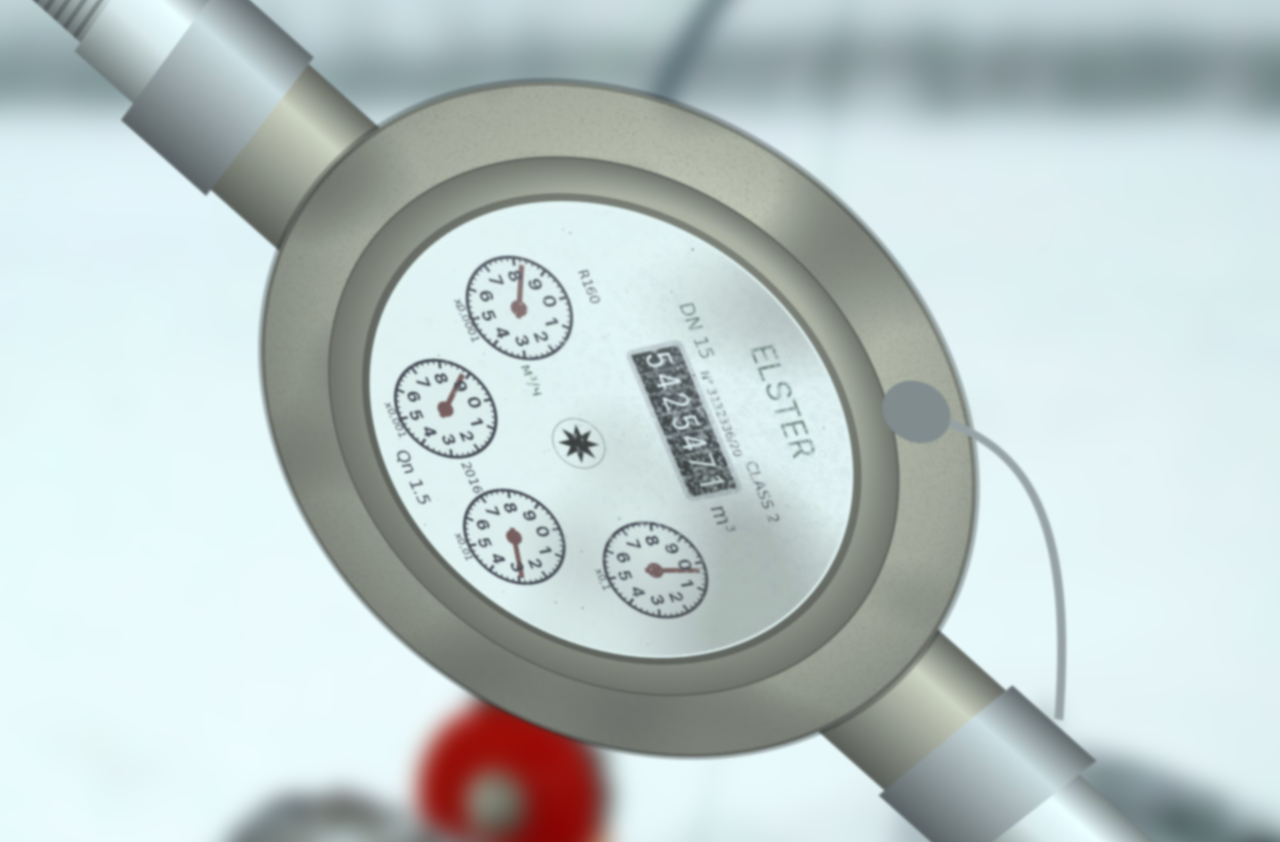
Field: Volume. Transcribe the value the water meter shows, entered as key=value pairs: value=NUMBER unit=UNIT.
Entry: value=5425471.0288 unit=m³
